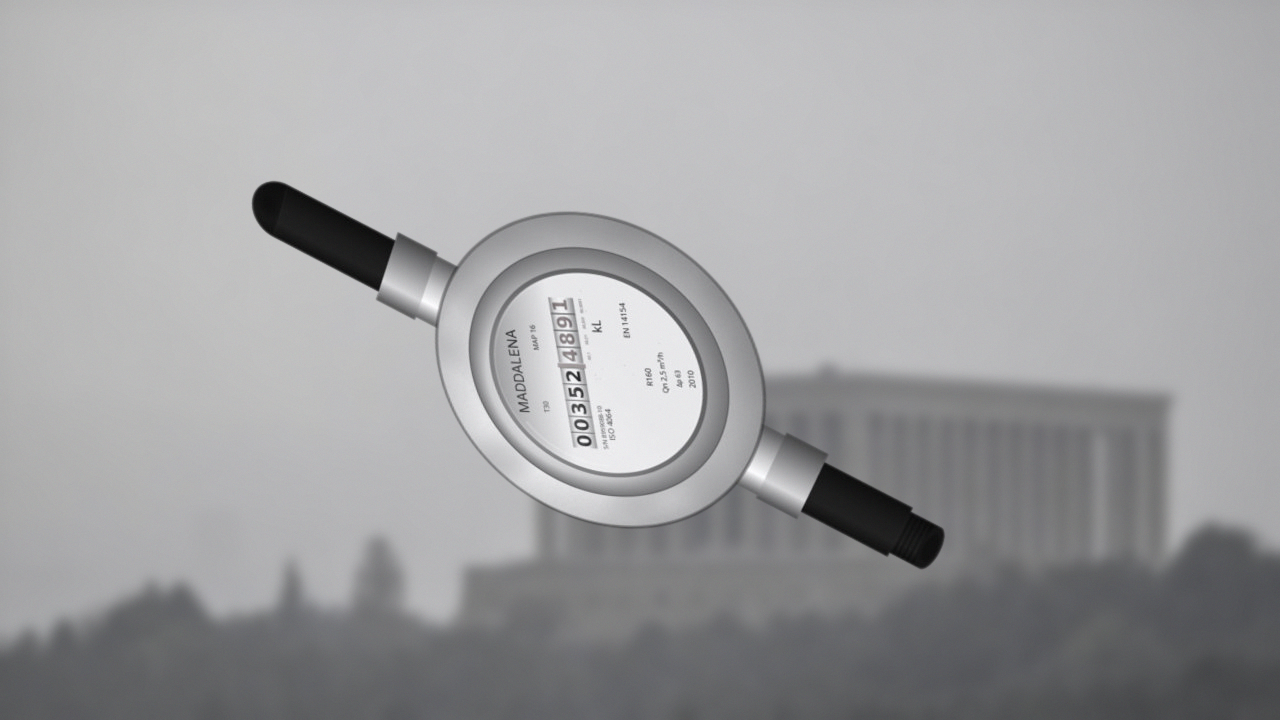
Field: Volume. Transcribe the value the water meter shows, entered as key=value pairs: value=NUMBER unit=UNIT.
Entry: value=352.4891 unit=kL
